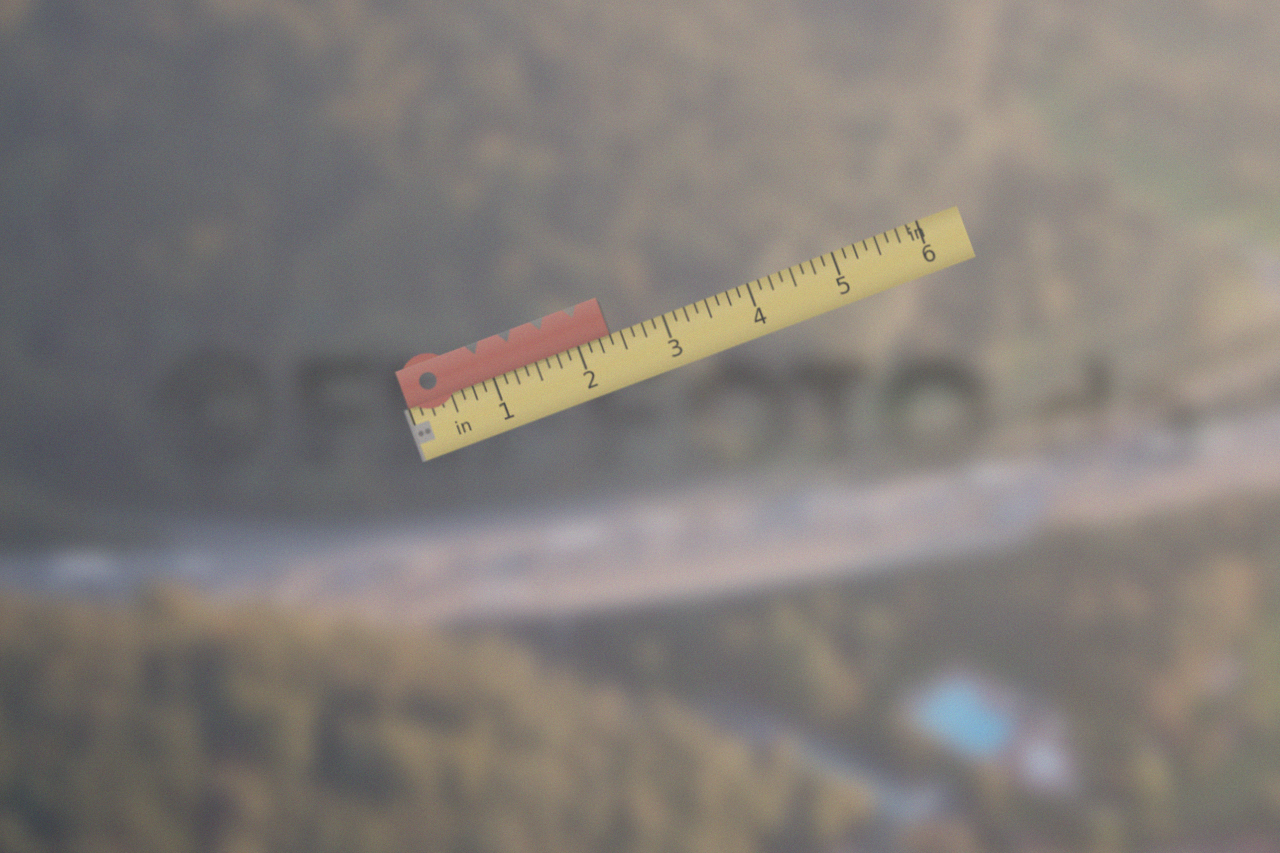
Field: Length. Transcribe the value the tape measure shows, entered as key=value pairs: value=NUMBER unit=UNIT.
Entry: value=2.375 unit=in
